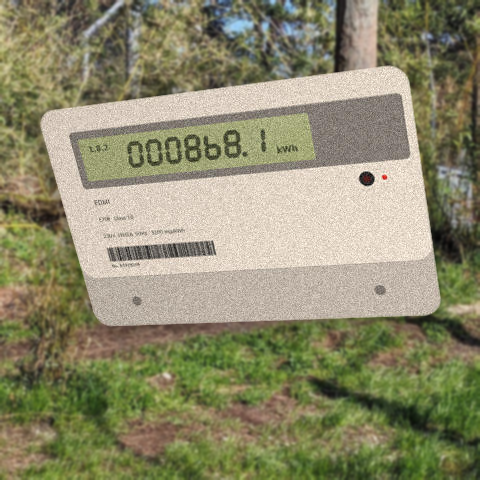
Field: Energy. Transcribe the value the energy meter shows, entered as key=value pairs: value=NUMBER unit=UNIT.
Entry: value=868.1 unit=kWh
